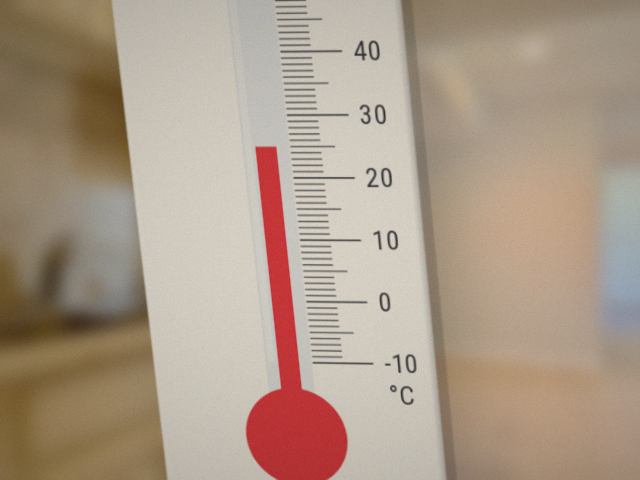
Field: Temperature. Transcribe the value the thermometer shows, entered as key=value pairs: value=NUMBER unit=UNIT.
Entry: value=25 unit=°C
